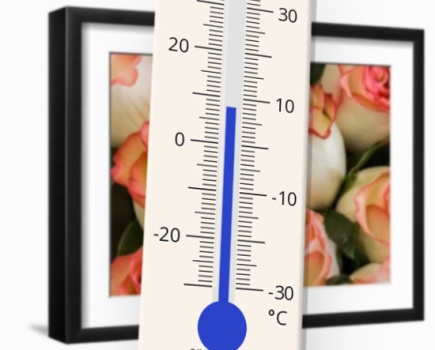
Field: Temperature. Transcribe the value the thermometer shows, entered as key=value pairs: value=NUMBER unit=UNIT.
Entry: value=8 unit=°C
